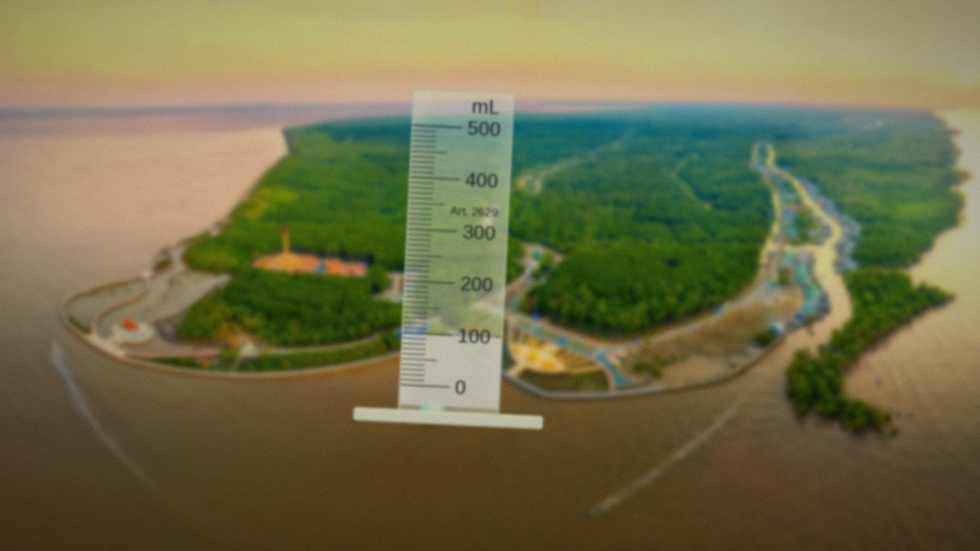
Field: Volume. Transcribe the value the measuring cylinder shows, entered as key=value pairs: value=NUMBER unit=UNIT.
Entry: value=100 unit=mL
